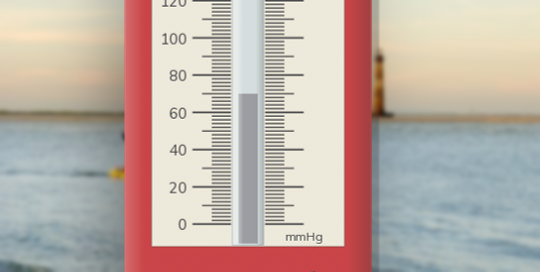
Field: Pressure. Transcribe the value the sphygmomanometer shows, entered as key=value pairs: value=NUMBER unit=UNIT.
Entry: value=70 unit=mmHg
